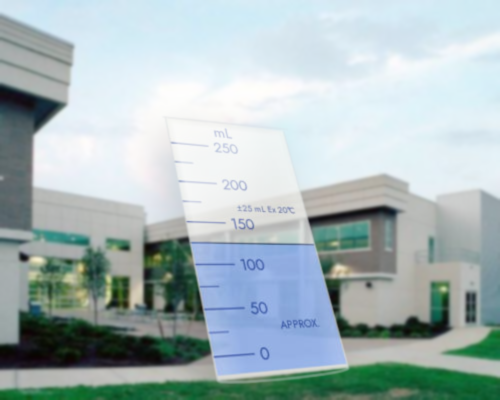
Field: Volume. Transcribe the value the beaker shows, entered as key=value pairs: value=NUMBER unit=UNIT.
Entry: value=125 unit=mL
